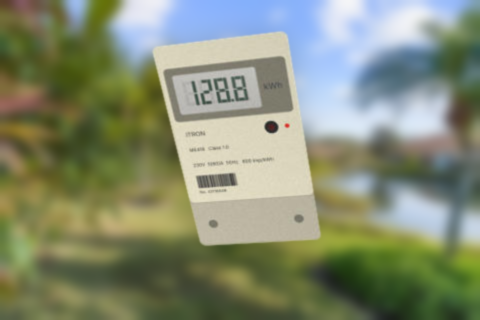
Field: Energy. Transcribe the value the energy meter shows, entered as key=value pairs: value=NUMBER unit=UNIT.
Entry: value=128.8 unit=kWh
